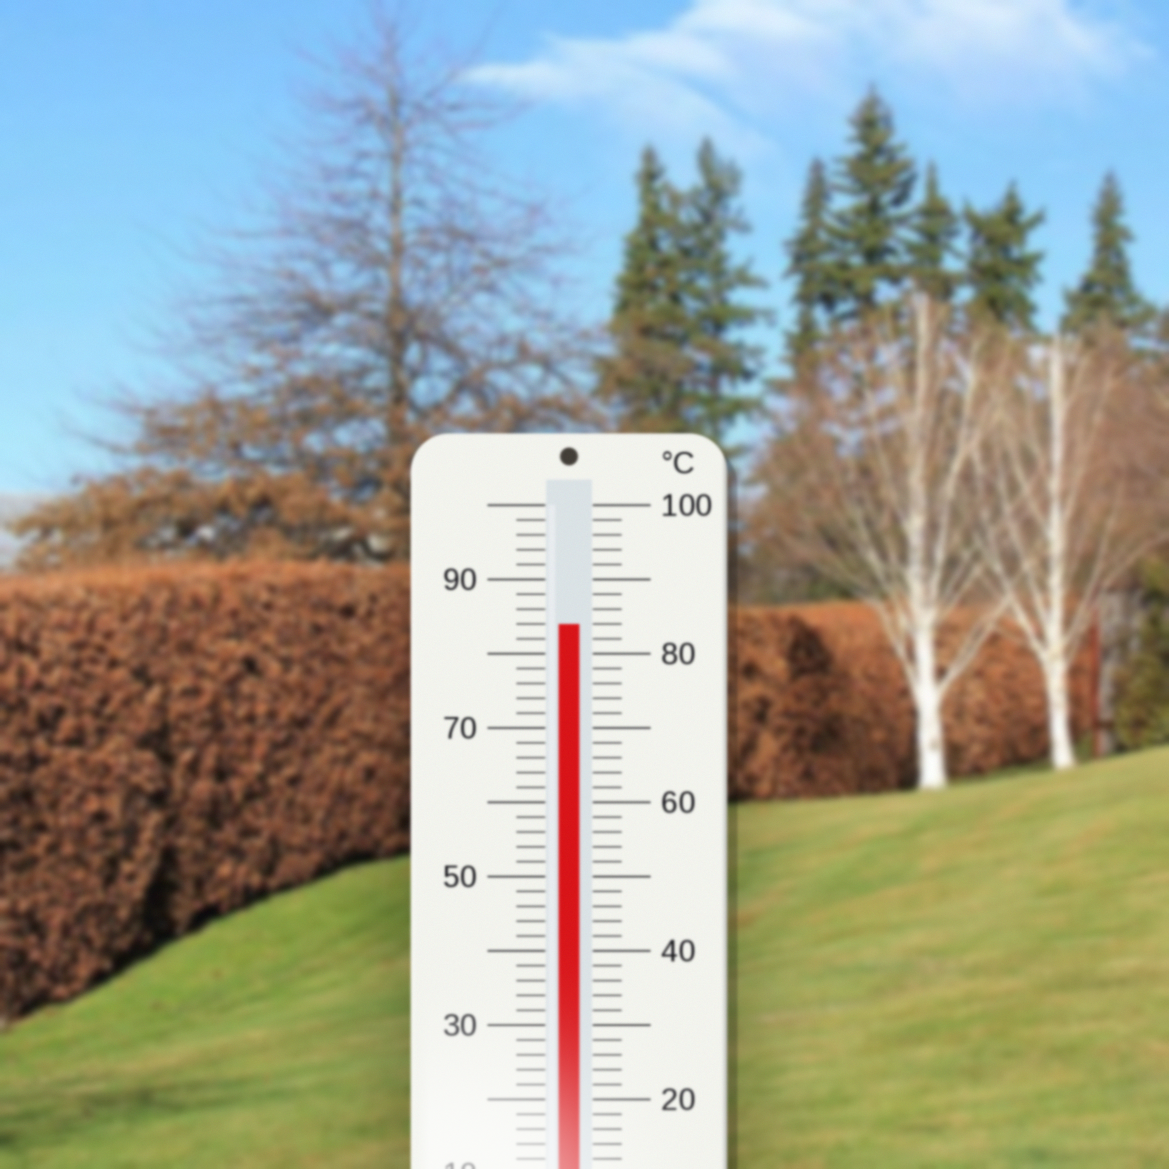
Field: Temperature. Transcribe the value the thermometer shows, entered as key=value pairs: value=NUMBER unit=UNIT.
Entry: value=84 unit=°C
